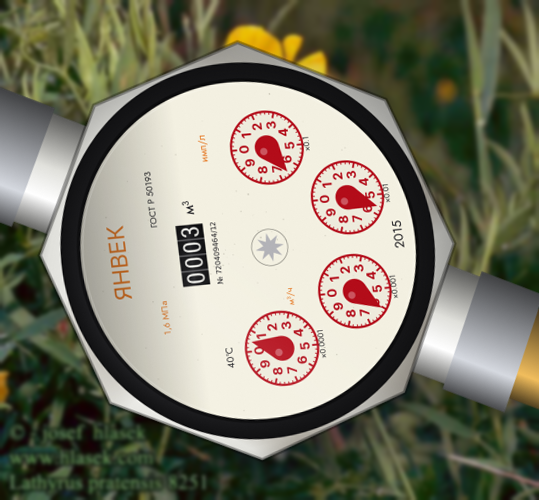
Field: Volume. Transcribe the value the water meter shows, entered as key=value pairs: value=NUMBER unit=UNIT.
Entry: value=3.6560 unit=m³
